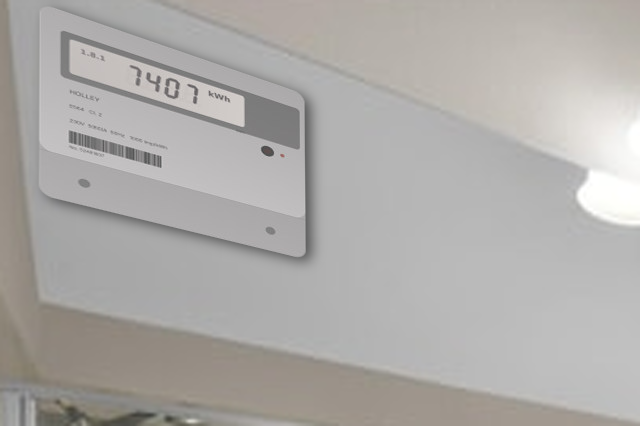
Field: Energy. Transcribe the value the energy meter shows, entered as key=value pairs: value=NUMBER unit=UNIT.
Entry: value=7407 unit=kWh
